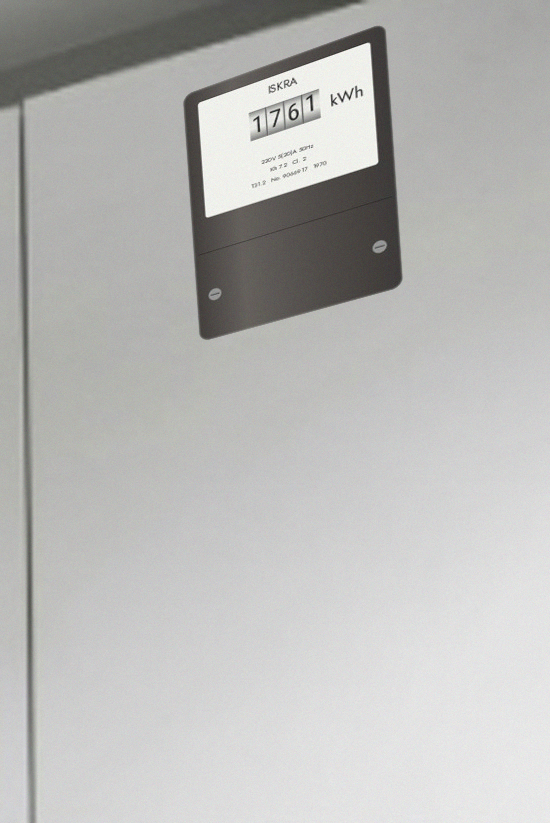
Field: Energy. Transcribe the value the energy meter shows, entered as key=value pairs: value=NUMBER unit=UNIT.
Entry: value=1761 unit=kWh
